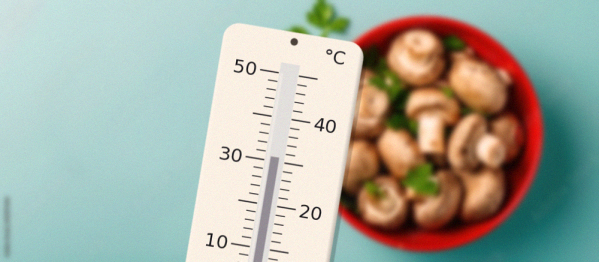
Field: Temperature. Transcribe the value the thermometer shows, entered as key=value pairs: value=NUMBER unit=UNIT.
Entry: value=31 unit=°C
